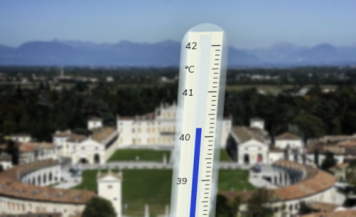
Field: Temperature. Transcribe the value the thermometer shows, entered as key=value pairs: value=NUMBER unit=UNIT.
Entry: value=40.2 unit=°C
